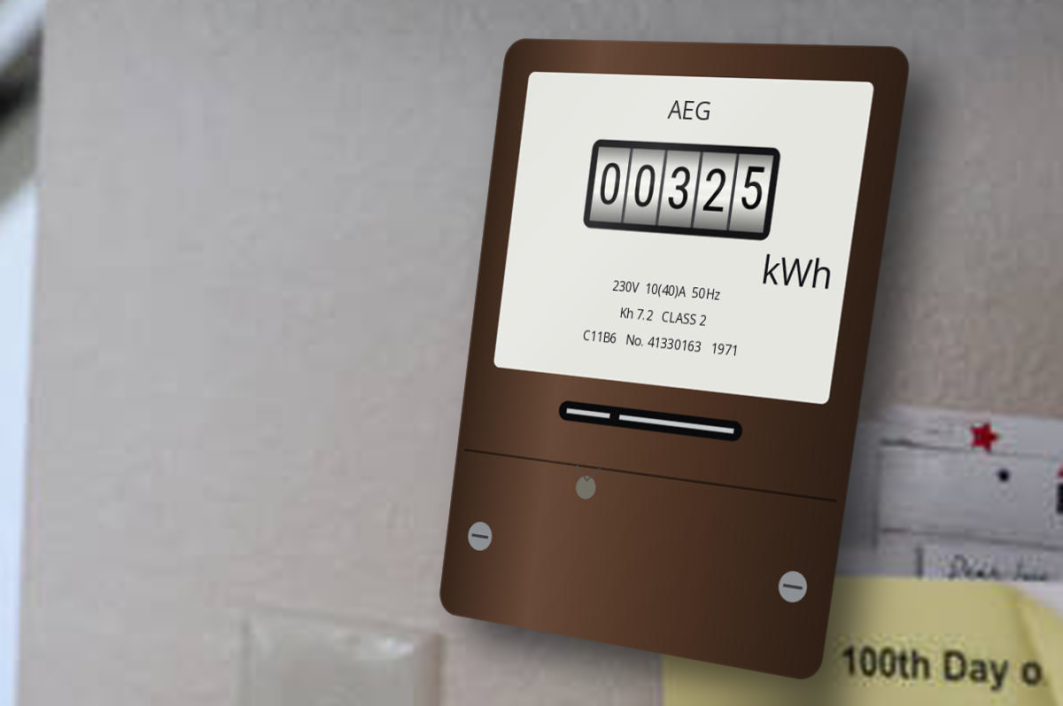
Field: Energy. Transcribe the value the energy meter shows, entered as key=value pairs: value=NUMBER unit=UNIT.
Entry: value=325 unit=kWh
